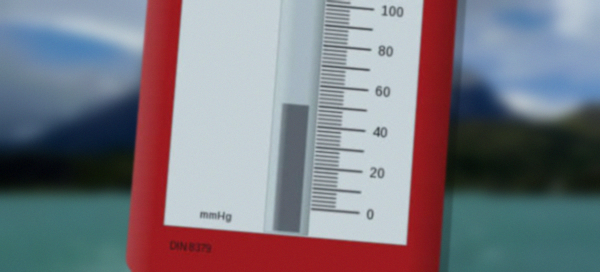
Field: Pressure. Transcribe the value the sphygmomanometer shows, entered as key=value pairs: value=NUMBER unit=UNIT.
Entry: value=50 unit=mmHg
